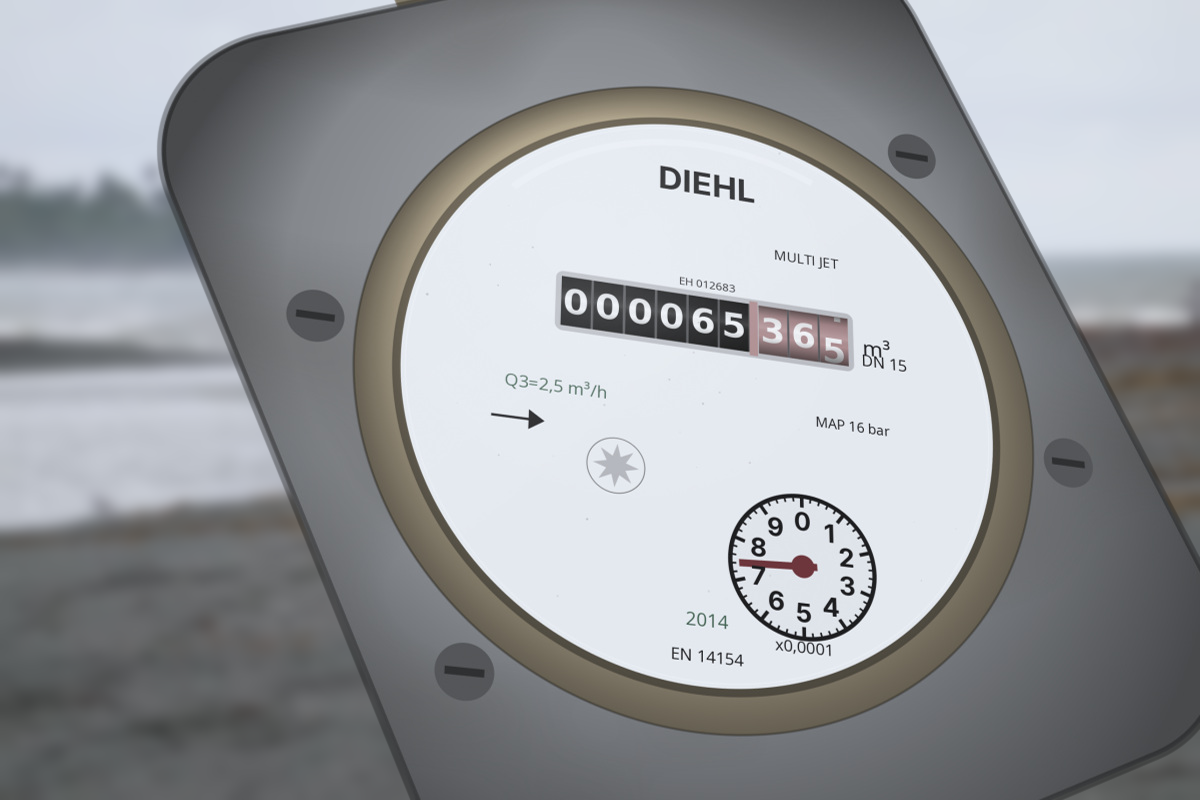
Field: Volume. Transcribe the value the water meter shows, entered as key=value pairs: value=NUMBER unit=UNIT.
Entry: value=65.3647 unit=m³
